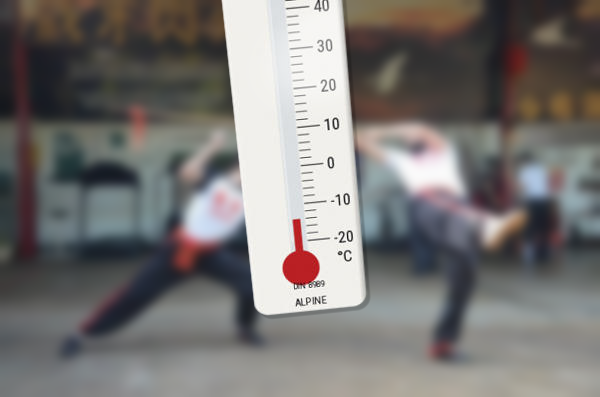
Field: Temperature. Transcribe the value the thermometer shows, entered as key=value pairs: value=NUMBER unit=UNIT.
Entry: value=-14 unit=°C
